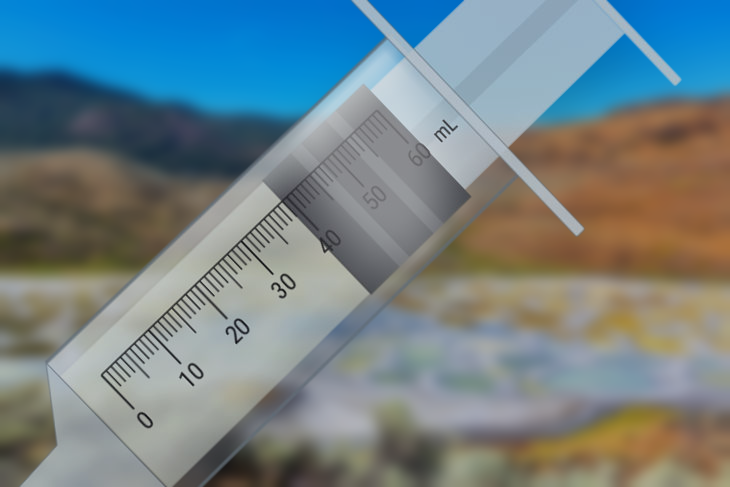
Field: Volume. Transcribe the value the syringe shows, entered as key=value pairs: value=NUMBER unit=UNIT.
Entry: value=39 unit=mL
